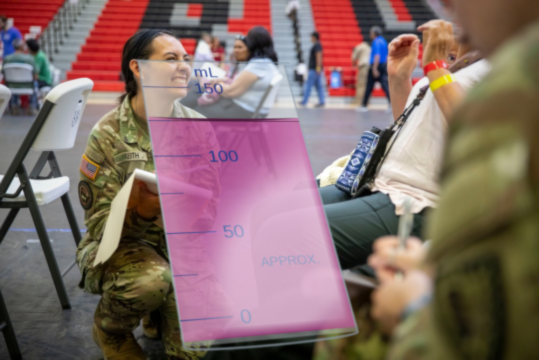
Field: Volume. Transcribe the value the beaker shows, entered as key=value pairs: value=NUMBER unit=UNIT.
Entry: value=125 unit=mL
